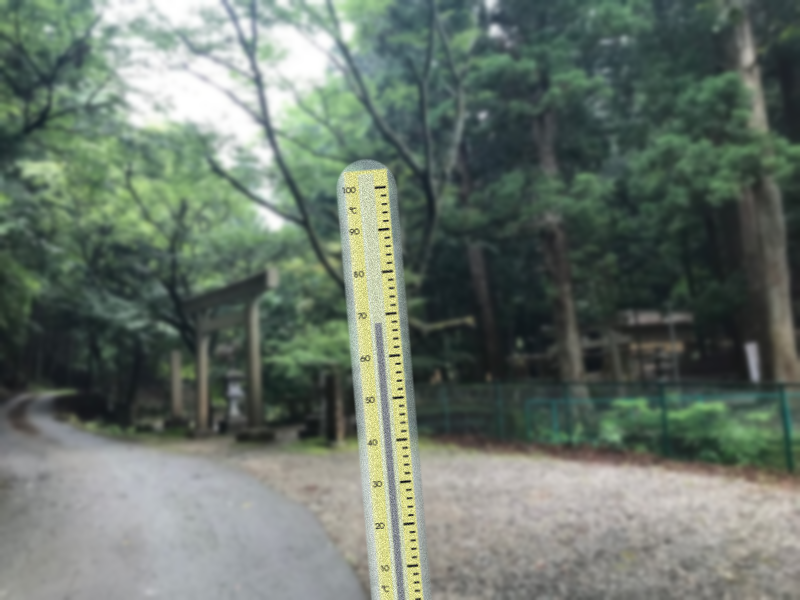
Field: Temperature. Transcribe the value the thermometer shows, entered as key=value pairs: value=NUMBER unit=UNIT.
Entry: value=68 unit=°C
